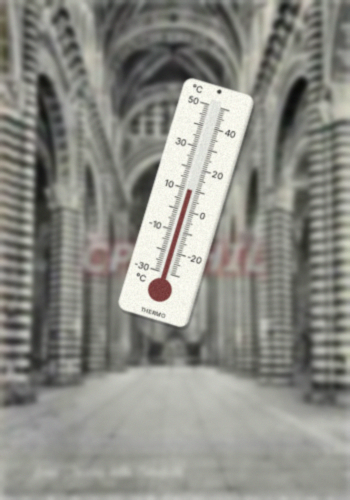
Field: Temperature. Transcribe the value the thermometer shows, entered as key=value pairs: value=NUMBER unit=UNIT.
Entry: value=10 unit=°C
